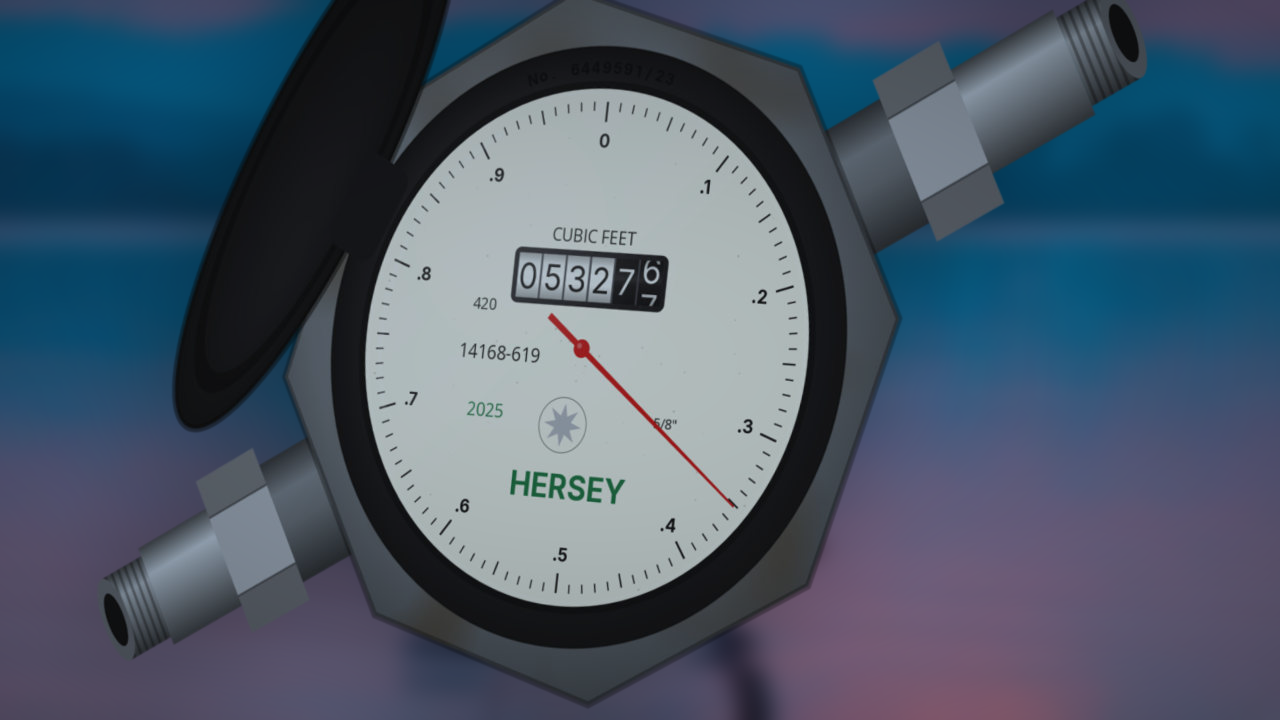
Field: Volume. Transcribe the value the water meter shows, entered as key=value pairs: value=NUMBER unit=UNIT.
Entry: value=53276.35 unit=ft³
